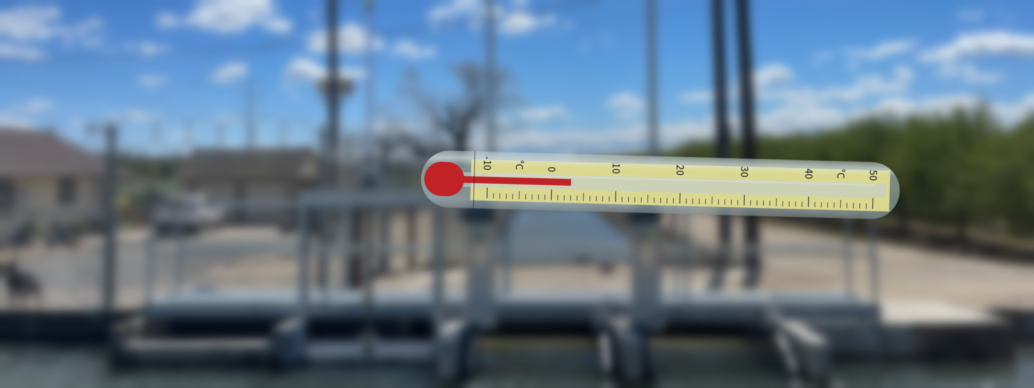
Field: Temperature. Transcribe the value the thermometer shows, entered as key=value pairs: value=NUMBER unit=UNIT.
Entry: value=3 unit=°C
